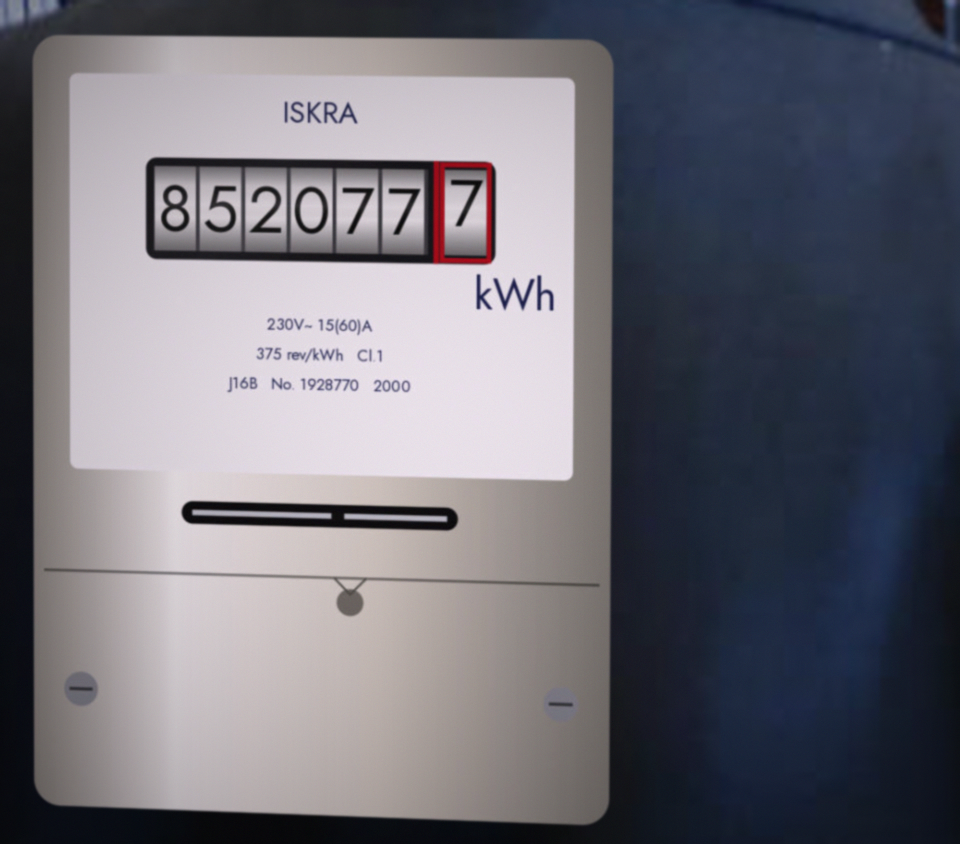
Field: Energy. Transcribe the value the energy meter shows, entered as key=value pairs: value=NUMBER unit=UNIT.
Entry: value=852077.7 unit=kWh
